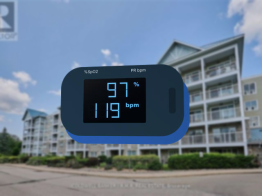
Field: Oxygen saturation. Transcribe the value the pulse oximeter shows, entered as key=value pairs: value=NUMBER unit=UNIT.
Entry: value=97 unit=%
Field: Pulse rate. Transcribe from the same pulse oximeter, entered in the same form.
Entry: value=119 unit=bpm
